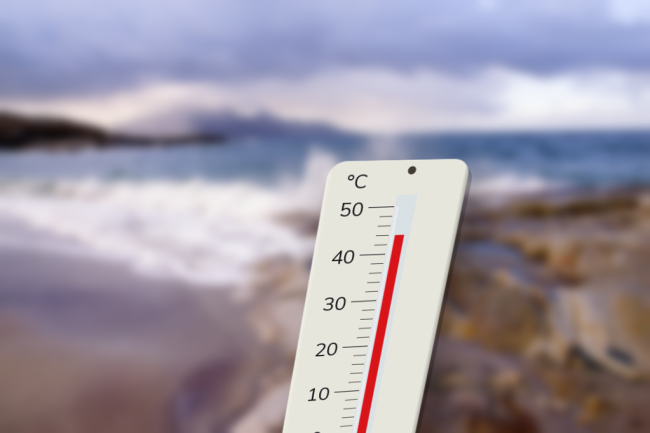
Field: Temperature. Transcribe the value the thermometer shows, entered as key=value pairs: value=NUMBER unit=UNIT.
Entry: value=44 unit=°C
